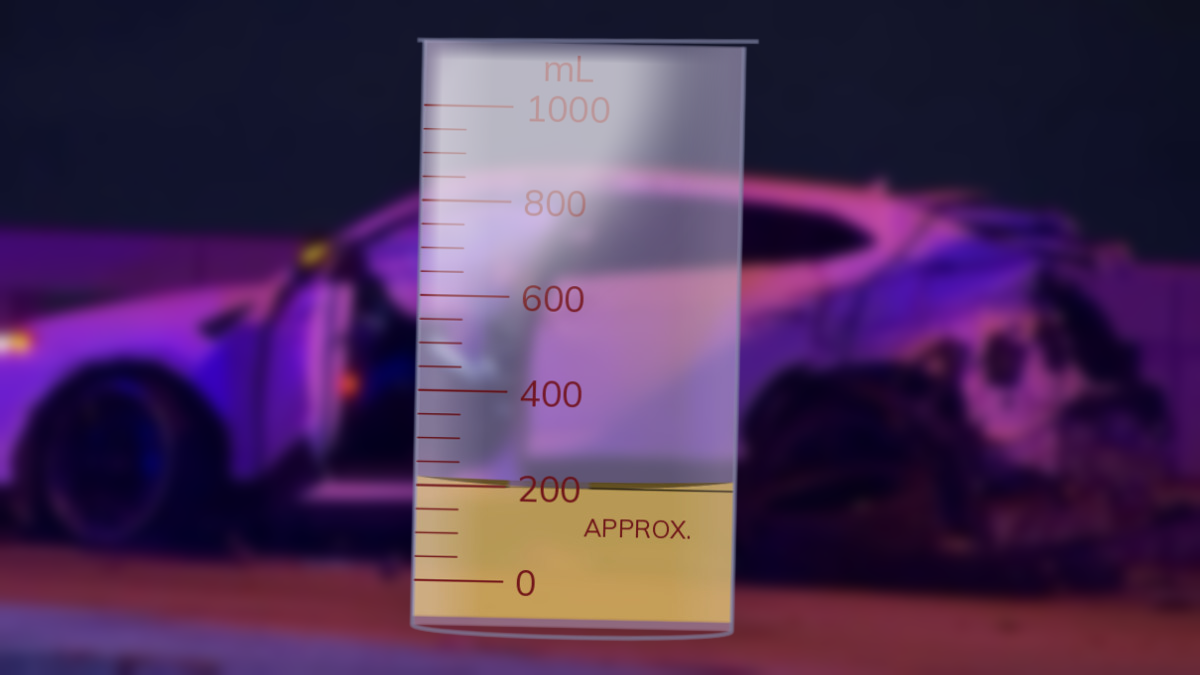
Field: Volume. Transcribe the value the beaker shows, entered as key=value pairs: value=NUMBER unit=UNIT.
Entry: value=200 unit=mL
